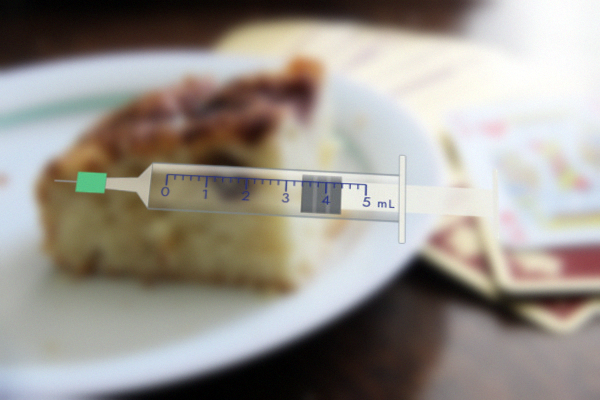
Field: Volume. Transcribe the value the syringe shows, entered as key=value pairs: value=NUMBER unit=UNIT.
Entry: value=3.4 unit=mL
